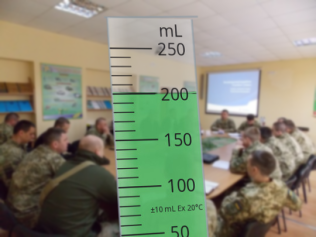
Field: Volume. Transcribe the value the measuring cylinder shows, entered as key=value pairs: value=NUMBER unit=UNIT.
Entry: value=200 unit=mL
